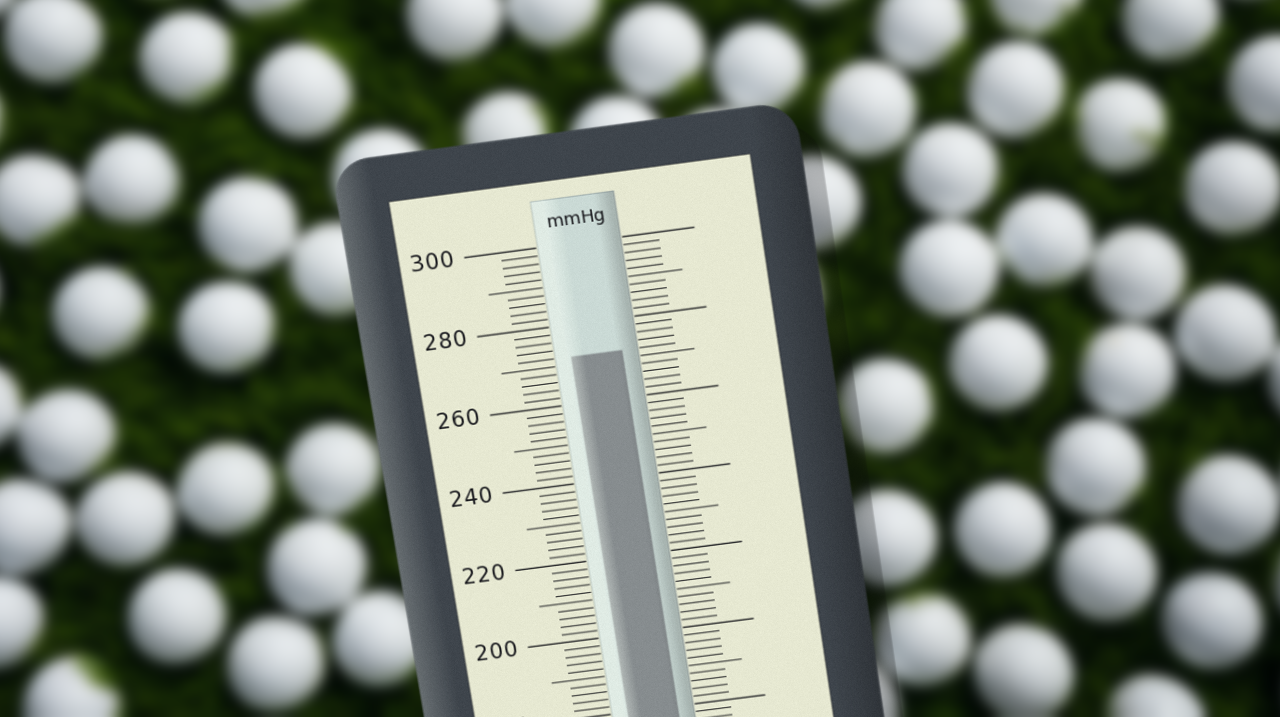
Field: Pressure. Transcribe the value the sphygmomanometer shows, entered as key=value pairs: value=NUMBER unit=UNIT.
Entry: value=272 unit=mmHg
